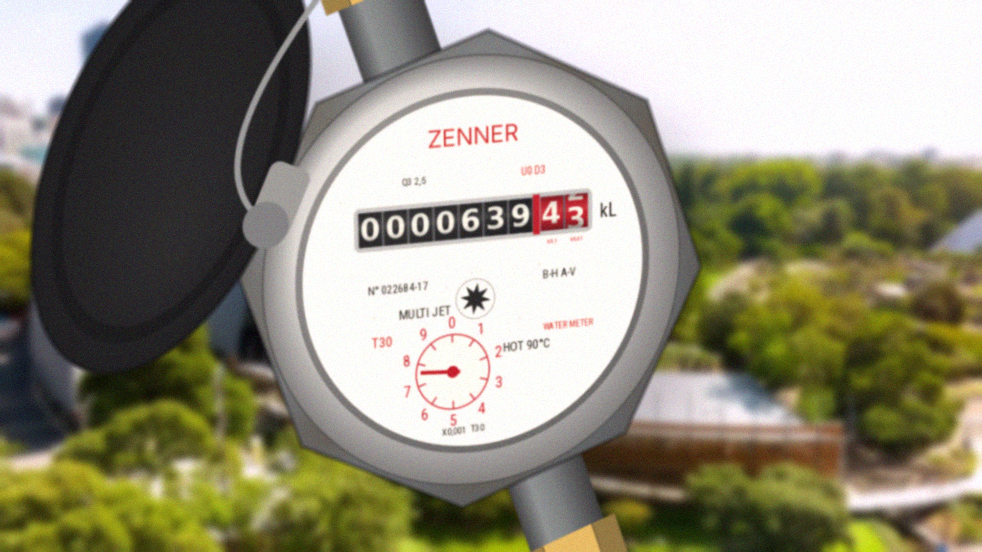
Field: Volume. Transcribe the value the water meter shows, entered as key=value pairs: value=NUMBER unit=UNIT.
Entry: value=639.427 unit=kL
